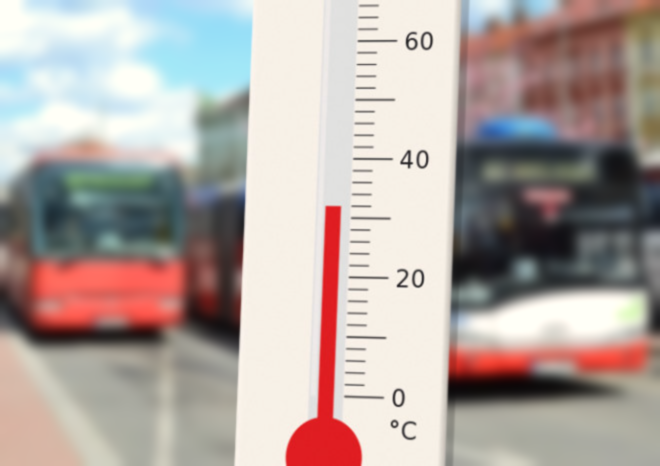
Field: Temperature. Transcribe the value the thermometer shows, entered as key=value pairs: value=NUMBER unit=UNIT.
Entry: value=32 unit=°C
